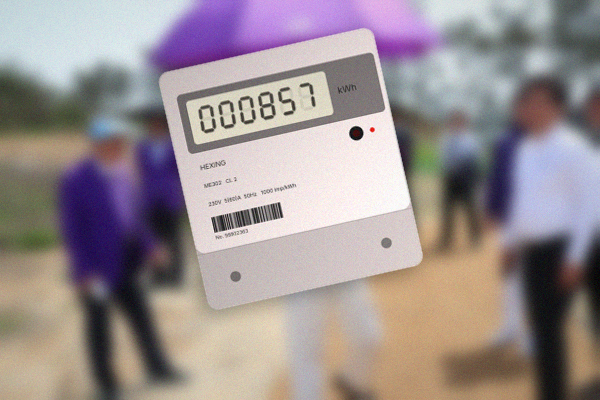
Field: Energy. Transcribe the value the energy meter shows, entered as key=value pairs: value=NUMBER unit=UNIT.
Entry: value=857 unit=kWh
